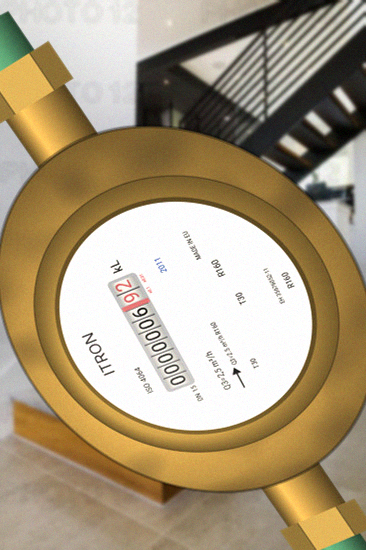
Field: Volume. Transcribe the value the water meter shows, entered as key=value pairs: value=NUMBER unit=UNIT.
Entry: value=6.92 unit=kL
